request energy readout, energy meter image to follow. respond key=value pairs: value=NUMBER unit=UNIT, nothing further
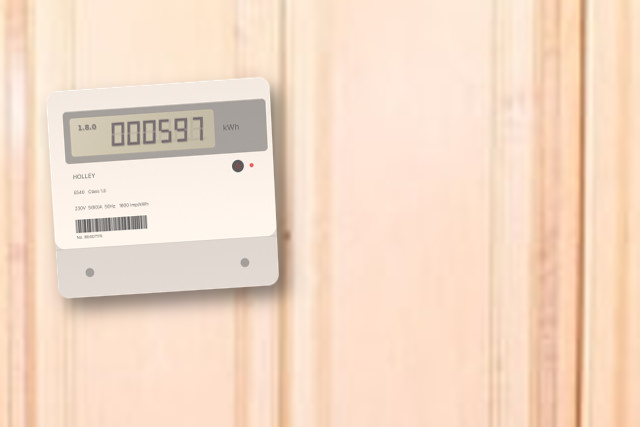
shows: value=597 unit=kWh
